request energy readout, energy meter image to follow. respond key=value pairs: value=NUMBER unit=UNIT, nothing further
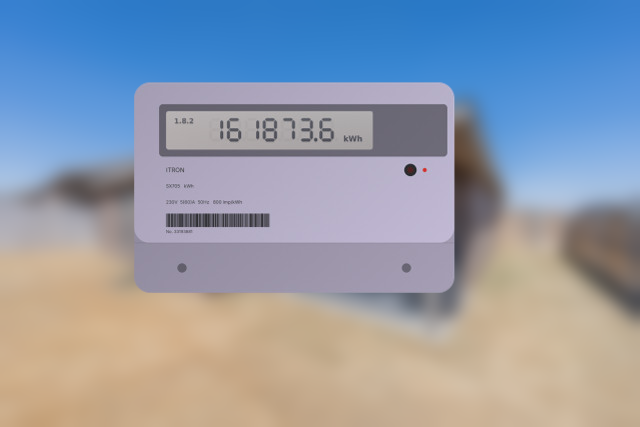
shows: value=161873.6 unit=kWh
